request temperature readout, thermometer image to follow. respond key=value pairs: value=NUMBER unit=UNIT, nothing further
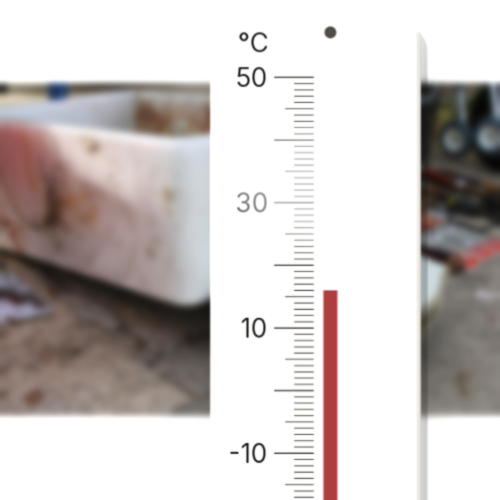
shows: value=16 unit=°C
